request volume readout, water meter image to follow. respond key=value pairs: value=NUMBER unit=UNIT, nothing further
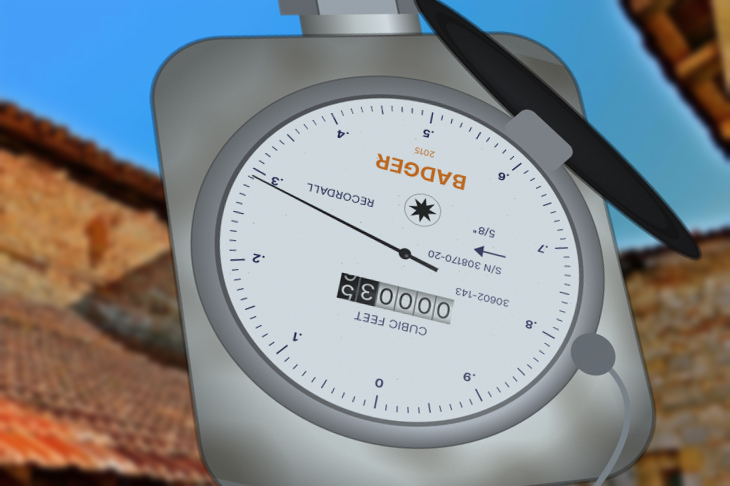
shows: value=35.29 unit=ft³
